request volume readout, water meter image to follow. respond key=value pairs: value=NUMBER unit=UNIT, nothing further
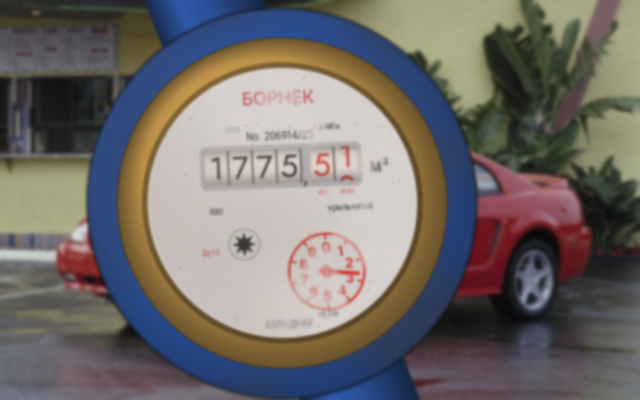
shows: value=1775.512 unit=m³
